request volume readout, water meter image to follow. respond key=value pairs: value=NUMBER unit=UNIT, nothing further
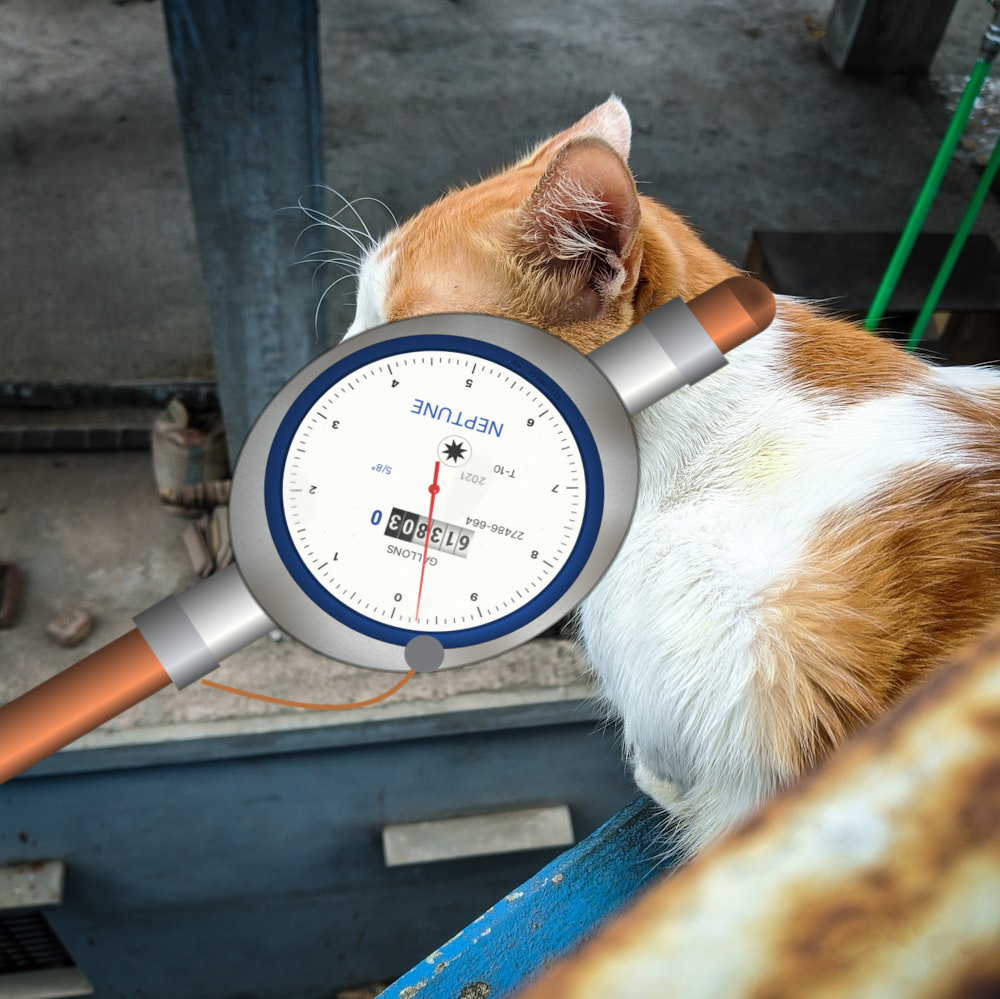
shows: value=6138029.7 unit=gal
